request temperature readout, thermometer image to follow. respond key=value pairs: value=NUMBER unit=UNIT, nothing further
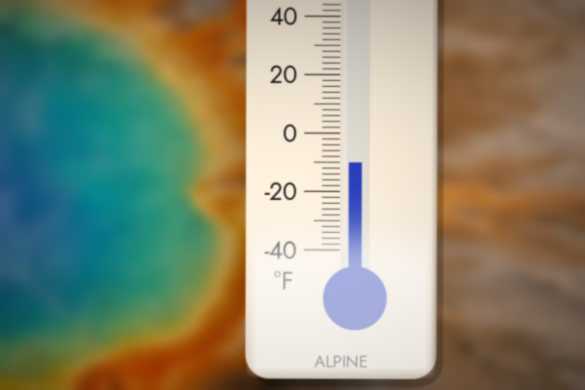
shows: value=-10 unit=°F
